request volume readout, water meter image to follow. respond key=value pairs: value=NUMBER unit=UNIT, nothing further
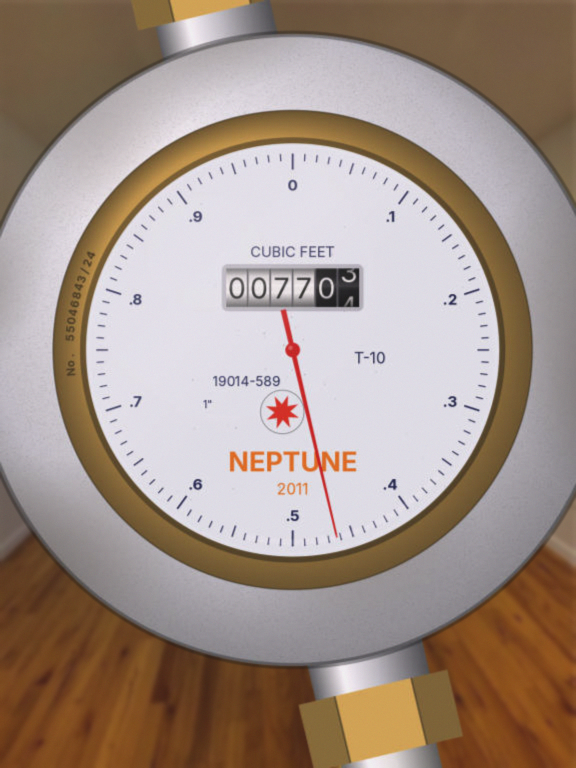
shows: value=7703.46 unit=ft³
